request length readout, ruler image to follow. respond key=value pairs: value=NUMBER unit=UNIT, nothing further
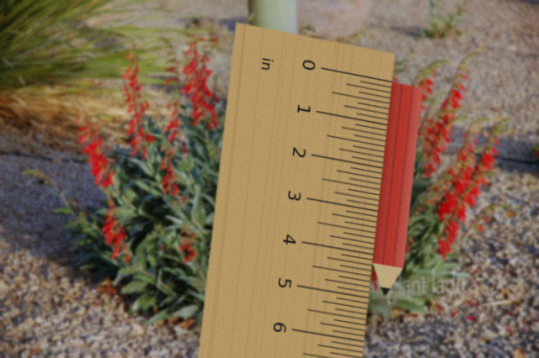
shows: value=4.875 unit=in
